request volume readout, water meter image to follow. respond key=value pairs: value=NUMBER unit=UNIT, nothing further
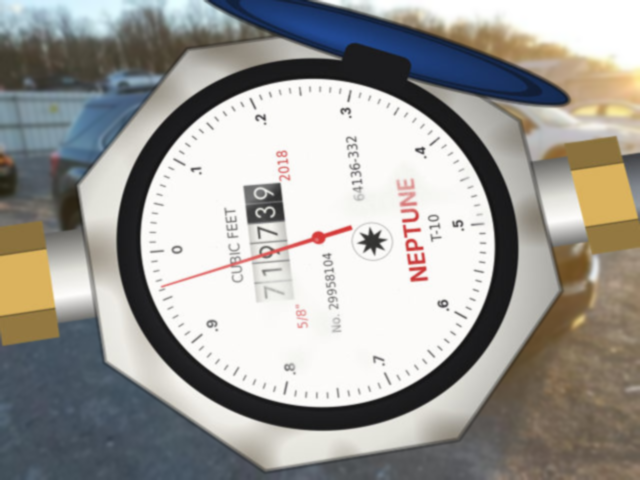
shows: value=719738.96 unit=ft³
